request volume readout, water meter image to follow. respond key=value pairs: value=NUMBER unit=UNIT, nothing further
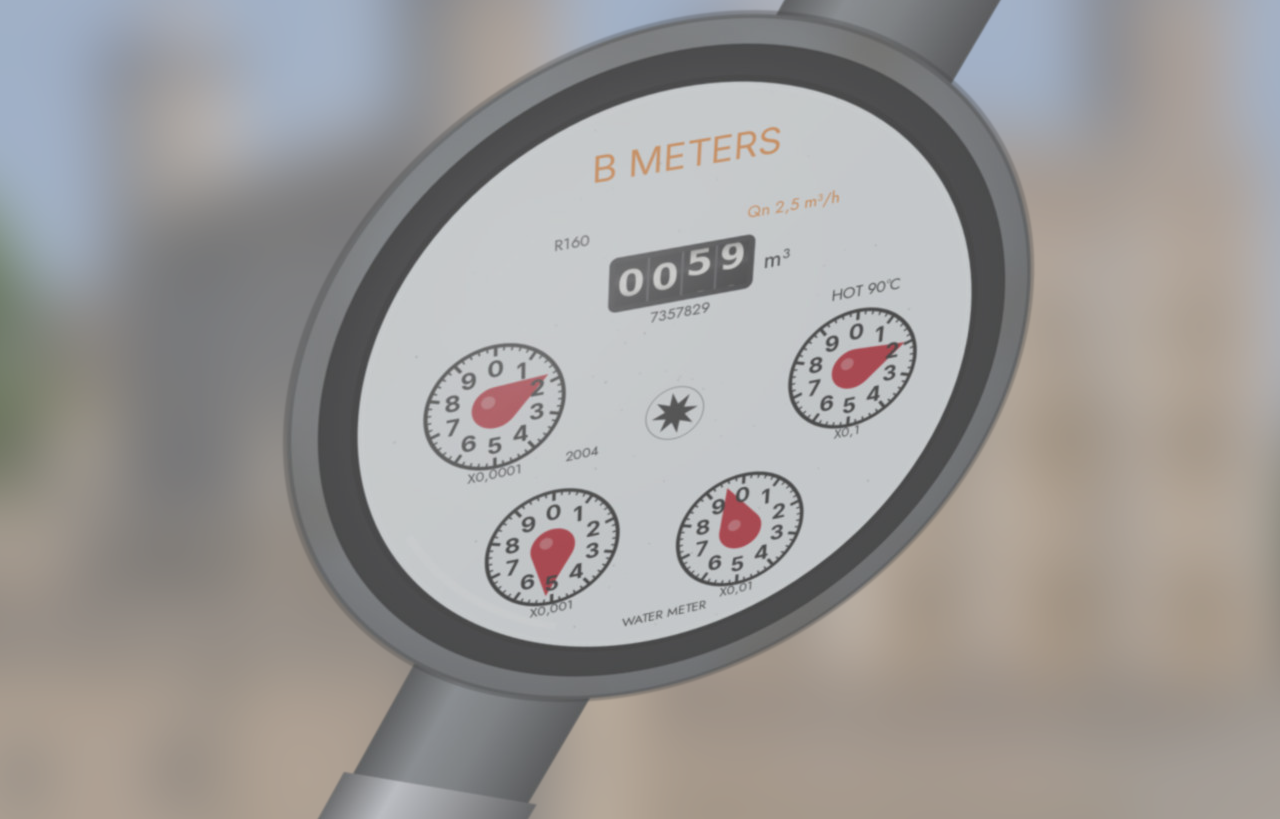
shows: value=59.1951 unit=m³
